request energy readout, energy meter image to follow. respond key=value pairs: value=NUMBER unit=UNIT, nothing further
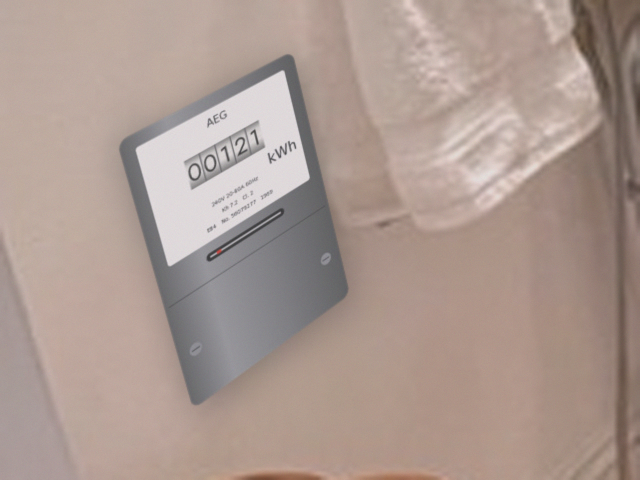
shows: value=121 unit=kWh
